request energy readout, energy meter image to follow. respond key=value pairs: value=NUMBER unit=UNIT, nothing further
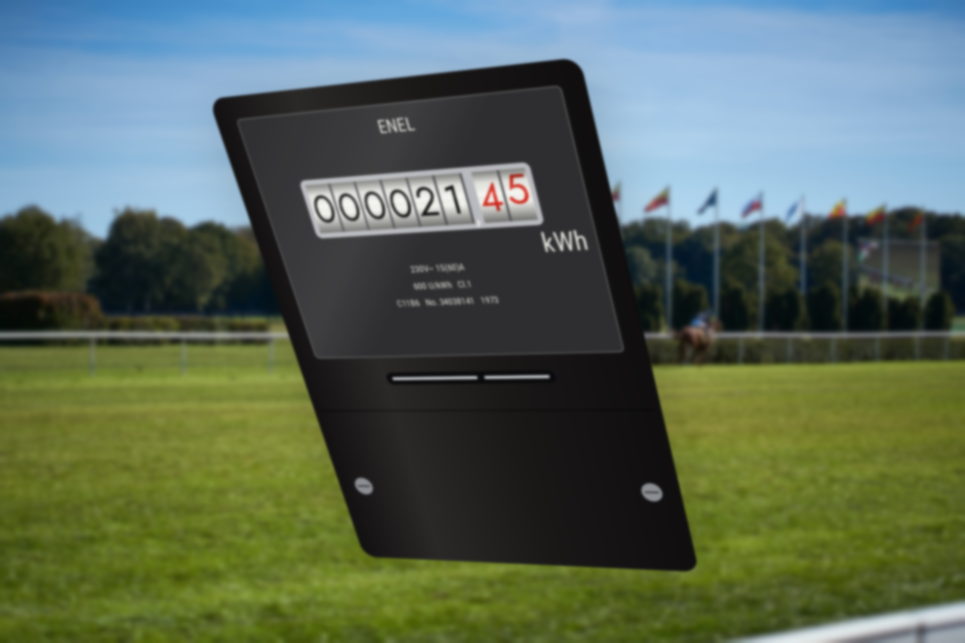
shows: value=21.45 unit=kWh
